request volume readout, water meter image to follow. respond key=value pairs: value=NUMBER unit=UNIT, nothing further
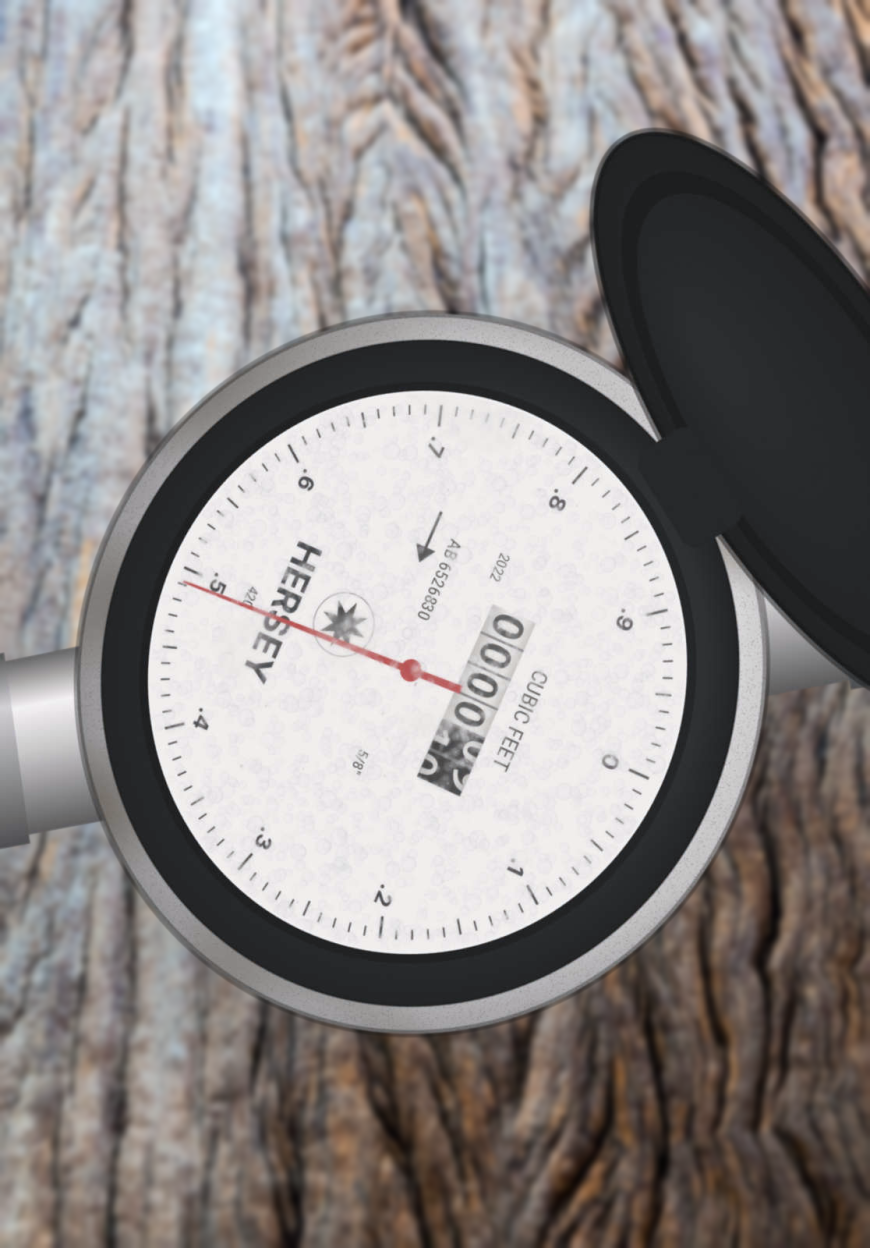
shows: value=9.49 unit=ft³
